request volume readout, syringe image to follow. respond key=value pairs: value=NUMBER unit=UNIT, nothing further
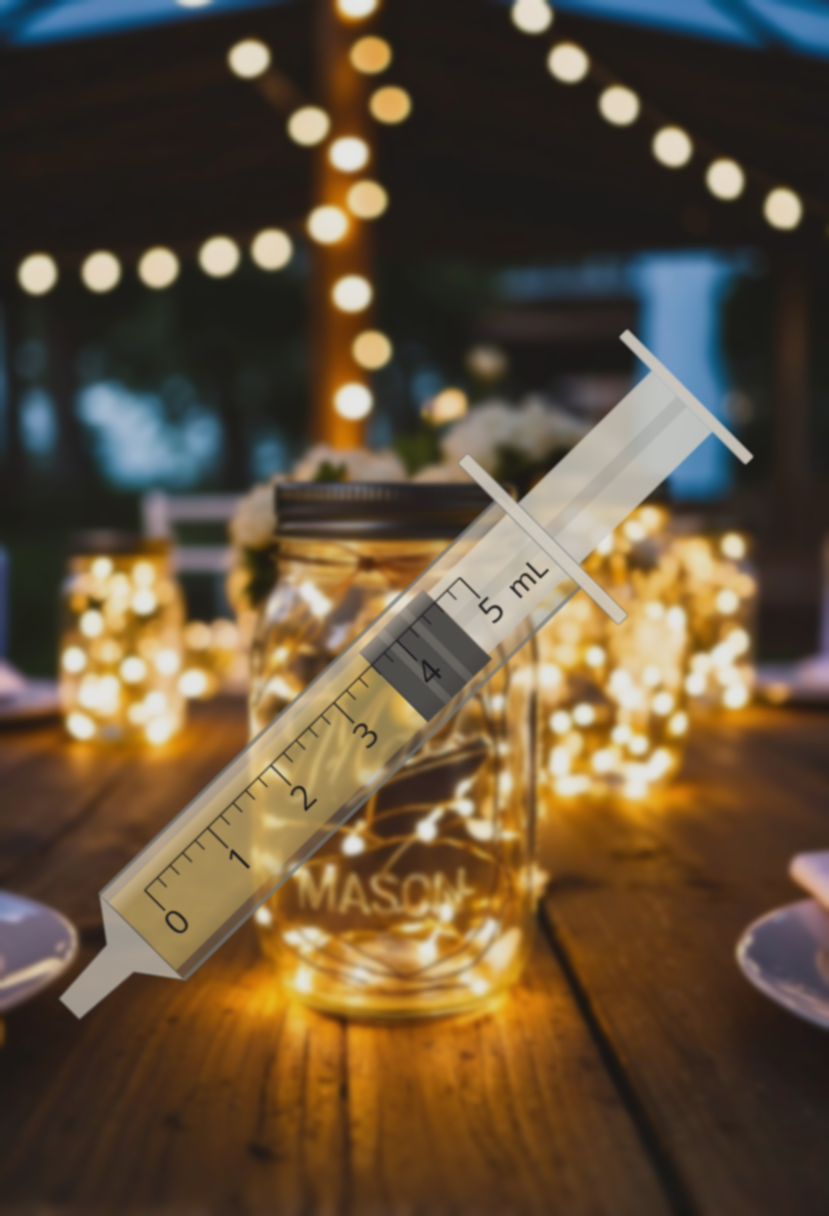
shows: value=3.6 unit=mL
